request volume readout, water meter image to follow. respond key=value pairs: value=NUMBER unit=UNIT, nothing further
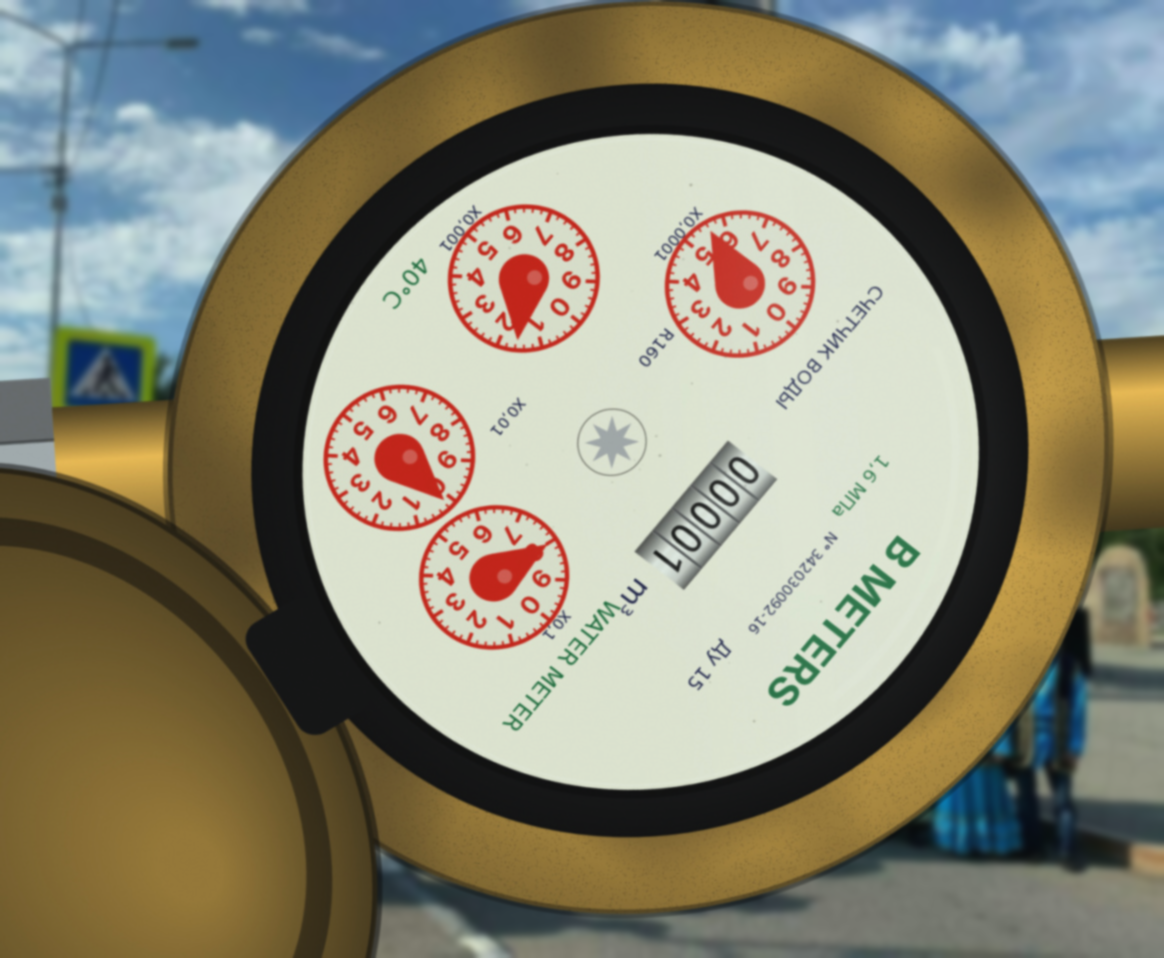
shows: value=1.8015 unit=m³
